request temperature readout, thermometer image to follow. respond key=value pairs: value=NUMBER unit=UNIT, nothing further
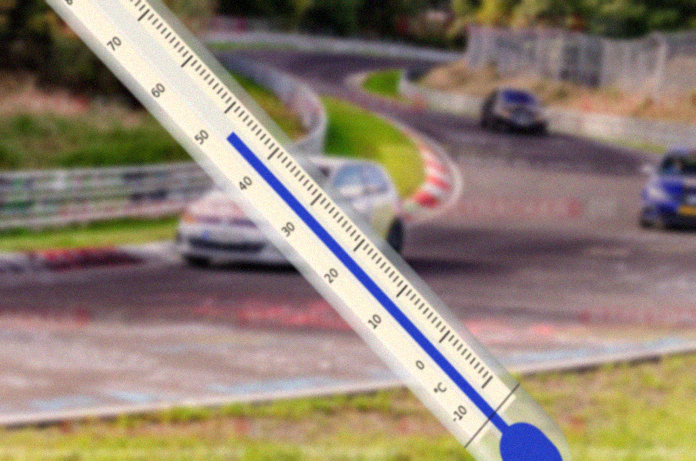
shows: value=47 unit=°C
